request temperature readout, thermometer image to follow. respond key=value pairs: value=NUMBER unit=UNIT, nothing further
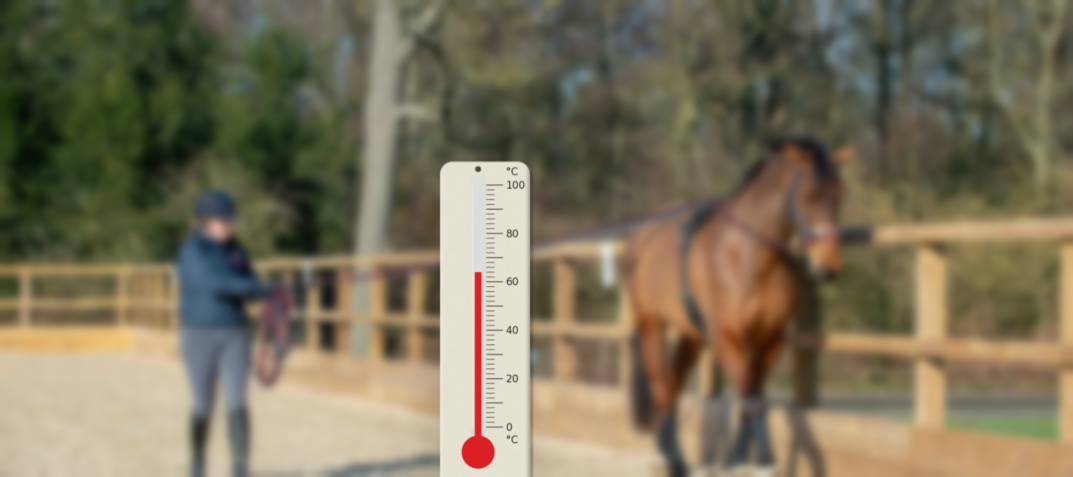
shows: value=64 unit=°C
